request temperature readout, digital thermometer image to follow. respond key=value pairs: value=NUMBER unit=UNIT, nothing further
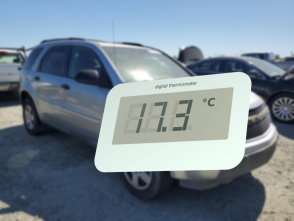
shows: value=17.3 unit=°C
